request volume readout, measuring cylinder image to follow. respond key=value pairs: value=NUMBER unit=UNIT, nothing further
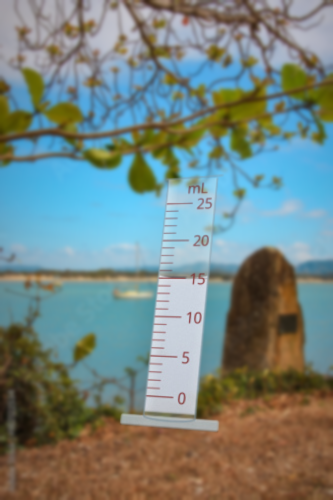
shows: value=15 unit=mL
